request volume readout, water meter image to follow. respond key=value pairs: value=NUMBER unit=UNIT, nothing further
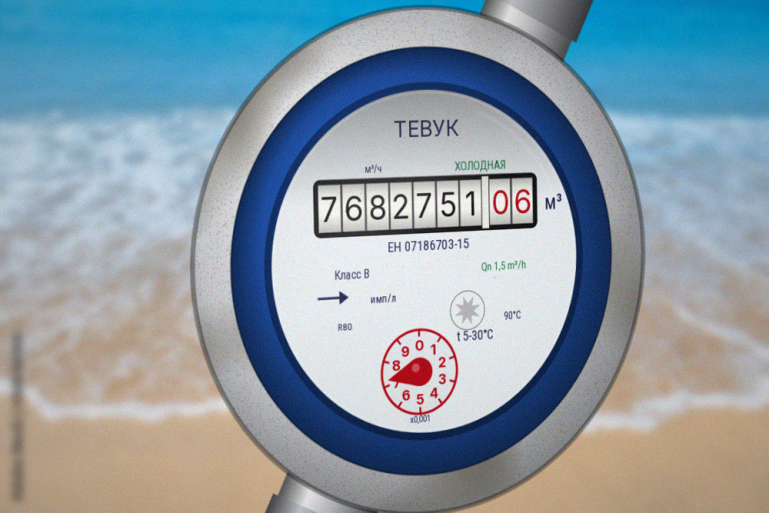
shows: value=7682751.067 unit=m³
